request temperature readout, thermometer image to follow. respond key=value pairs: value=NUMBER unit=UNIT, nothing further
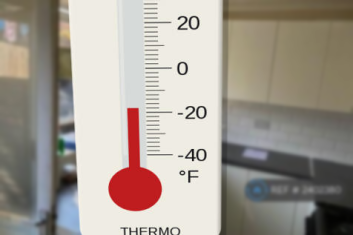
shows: value=-18 unit=°F
